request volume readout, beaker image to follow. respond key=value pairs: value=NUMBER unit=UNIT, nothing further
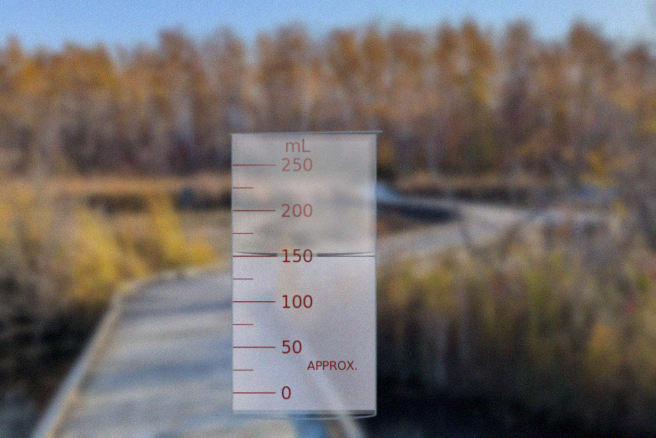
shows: value=150 unit=mL
